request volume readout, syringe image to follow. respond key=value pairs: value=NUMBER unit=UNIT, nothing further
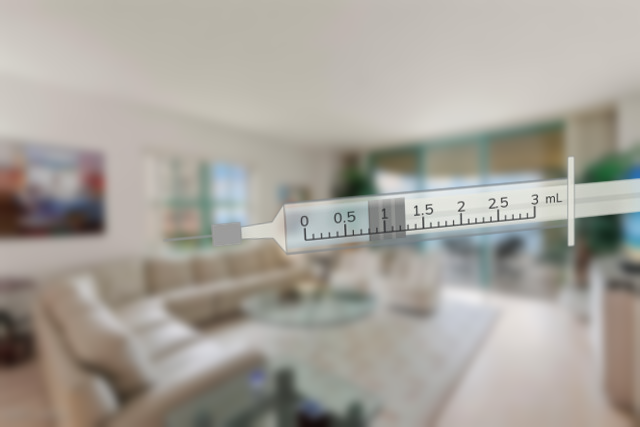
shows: value=0.8 unit=mL
